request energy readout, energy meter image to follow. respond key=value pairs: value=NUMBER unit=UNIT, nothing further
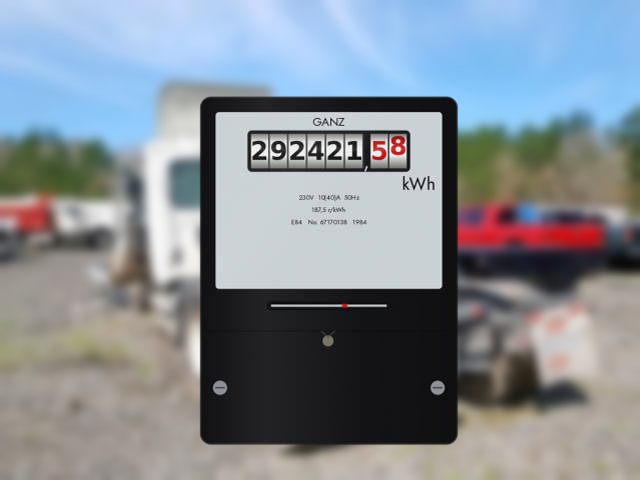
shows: value=292421.58 unit=kWh
